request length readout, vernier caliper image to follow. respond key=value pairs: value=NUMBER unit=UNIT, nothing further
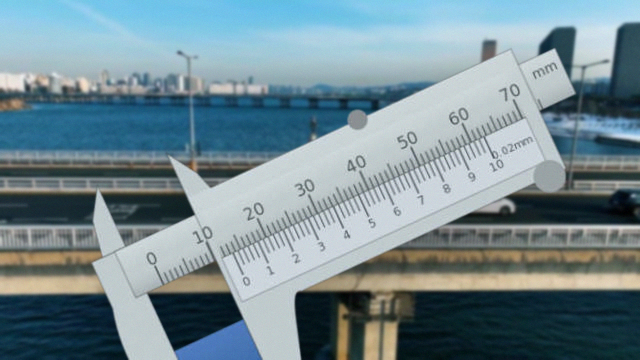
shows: value=13.5 unit=mm
